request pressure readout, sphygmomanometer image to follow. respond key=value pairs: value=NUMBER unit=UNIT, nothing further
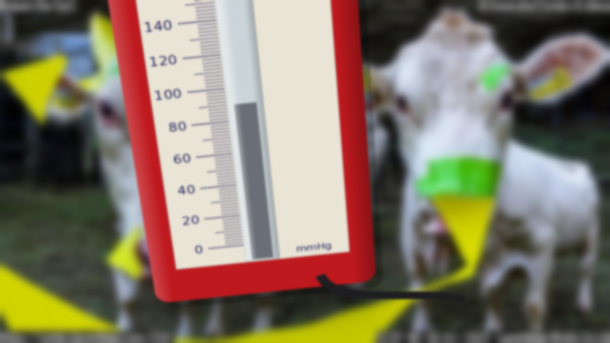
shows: value=90 unit=mmHg
